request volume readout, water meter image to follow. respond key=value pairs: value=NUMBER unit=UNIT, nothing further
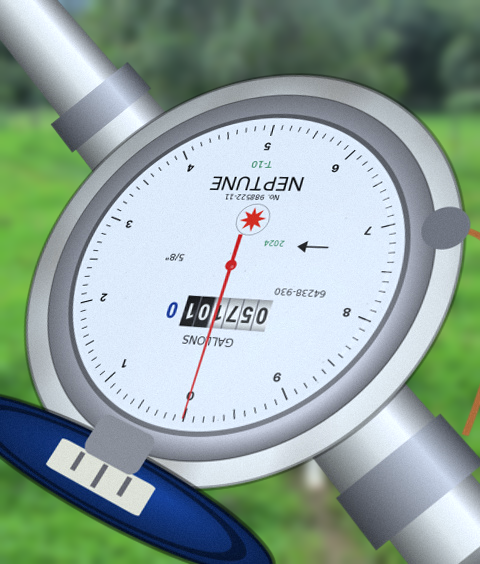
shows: value=571010.0 unit=gal
